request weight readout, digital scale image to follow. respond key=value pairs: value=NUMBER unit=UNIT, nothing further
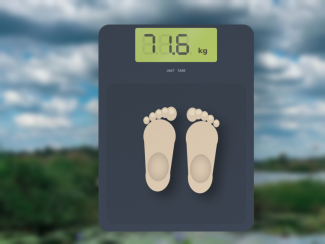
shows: value=71.6 unit=kg
